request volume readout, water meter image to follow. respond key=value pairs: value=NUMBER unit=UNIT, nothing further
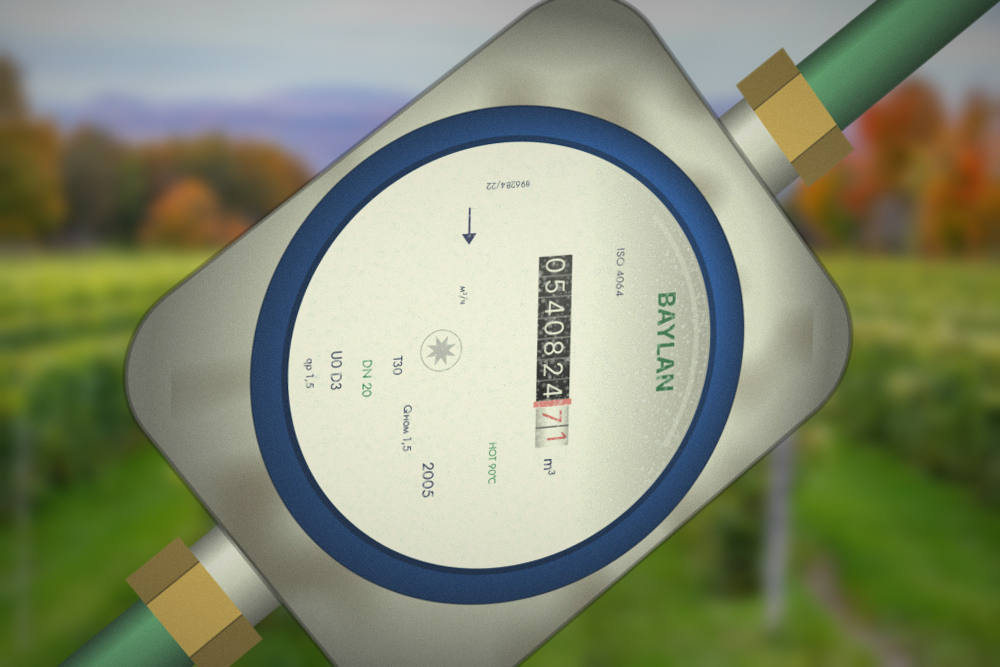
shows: value=540824.71 unit=m³
